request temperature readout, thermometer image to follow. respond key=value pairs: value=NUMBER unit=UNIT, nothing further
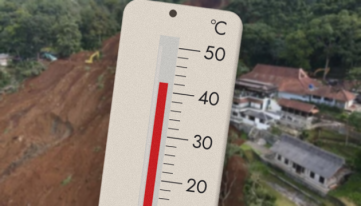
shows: value=42 unit=°C
